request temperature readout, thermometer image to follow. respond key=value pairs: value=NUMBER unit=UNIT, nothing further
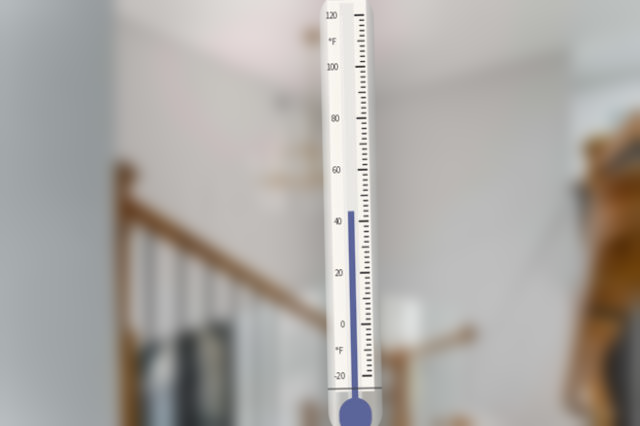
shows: value=44 unit=°F
